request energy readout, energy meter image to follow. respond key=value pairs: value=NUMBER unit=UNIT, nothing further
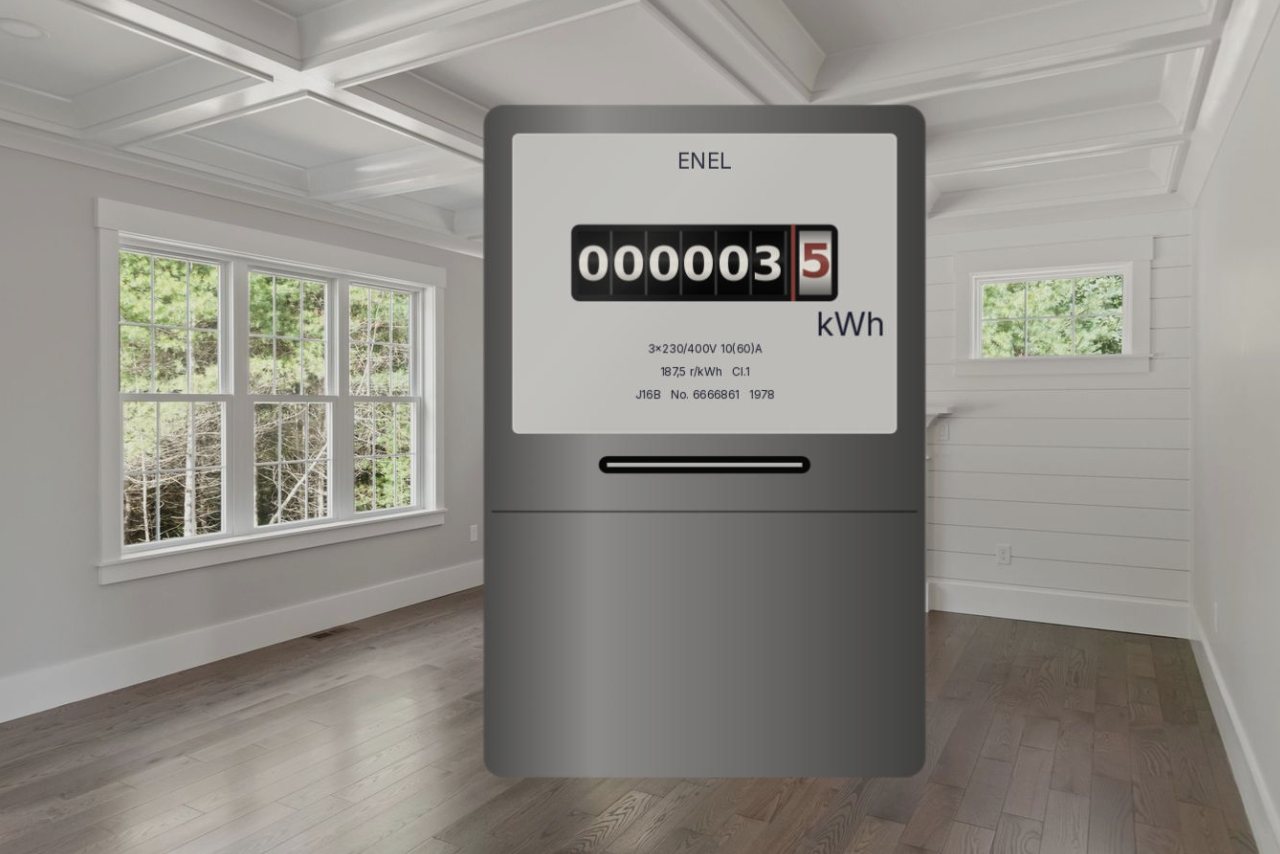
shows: value=3.5 unit=kWh
